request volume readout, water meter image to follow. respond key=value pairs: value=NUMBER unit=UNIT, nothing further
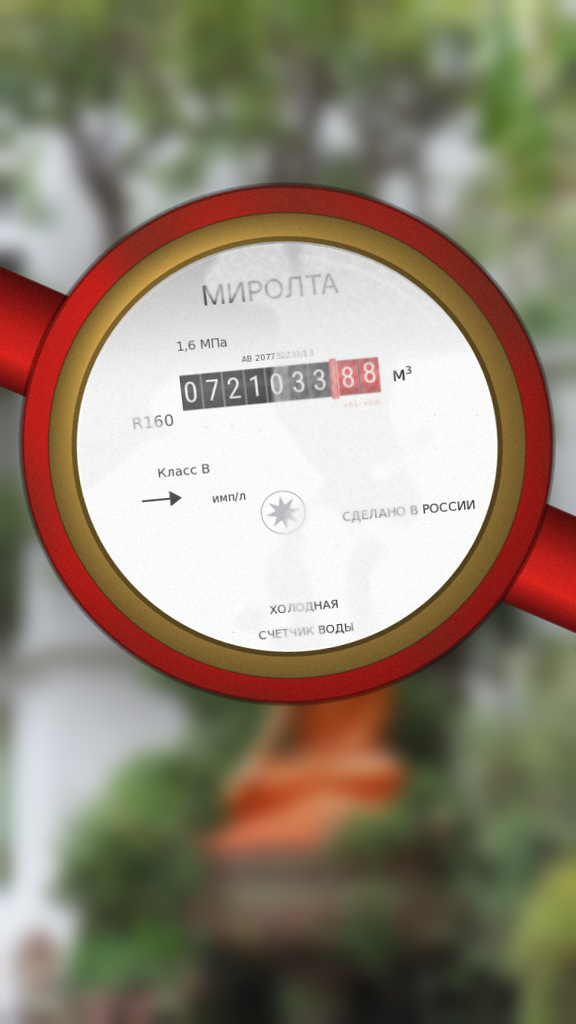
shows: value=721033.88 unit=m³
